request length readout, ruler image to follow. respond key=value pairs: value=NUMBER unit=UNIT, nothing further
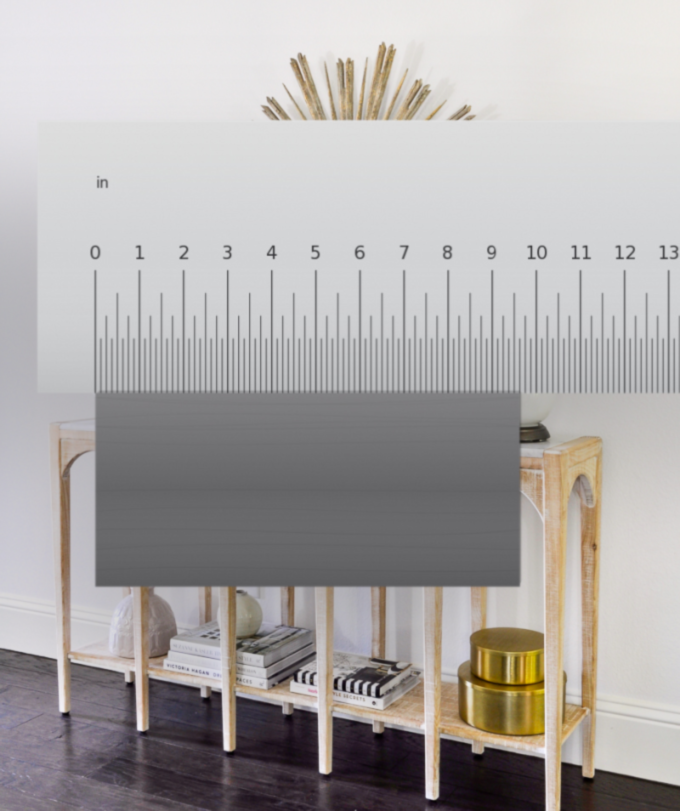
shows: value=9.625 unit=in
